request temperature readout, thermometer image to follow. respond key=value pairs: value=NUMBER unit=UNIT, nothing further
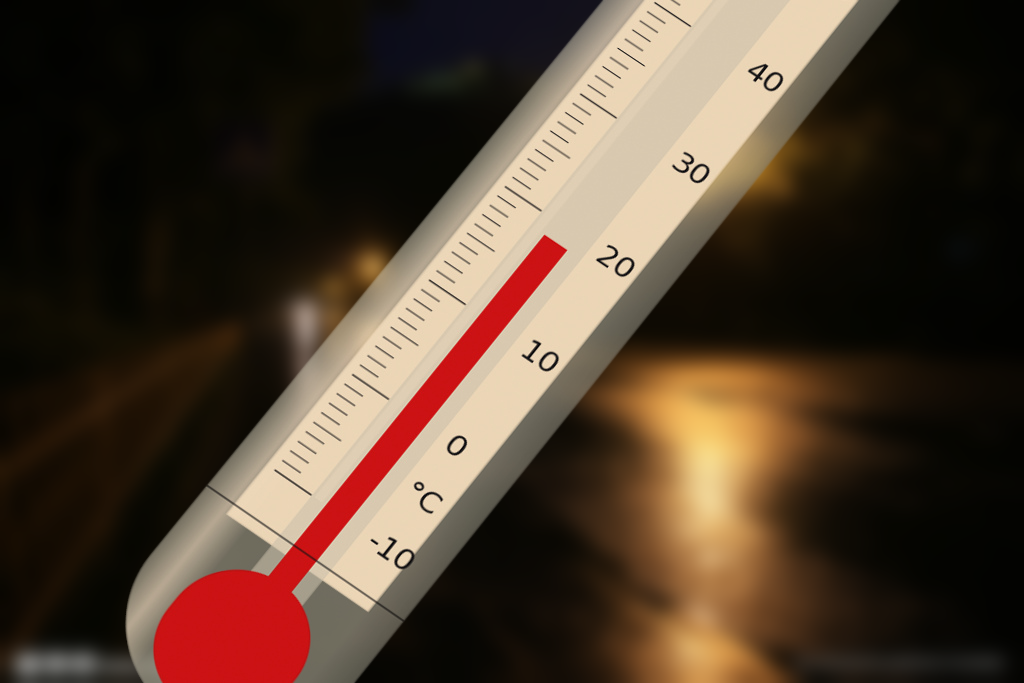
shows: value=18.5 unit=°C
